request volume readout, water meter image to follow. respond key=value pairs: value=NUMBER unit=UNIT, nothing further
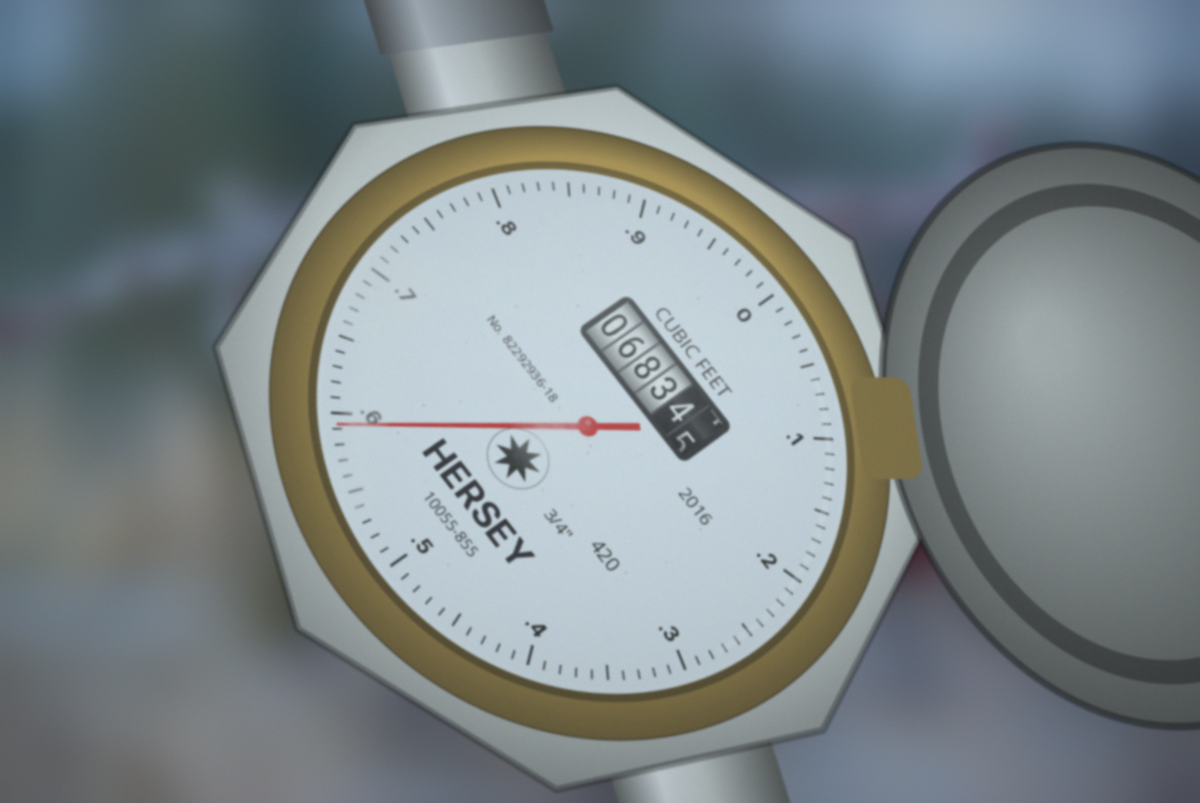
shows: value=68344.59 unit=ft³
